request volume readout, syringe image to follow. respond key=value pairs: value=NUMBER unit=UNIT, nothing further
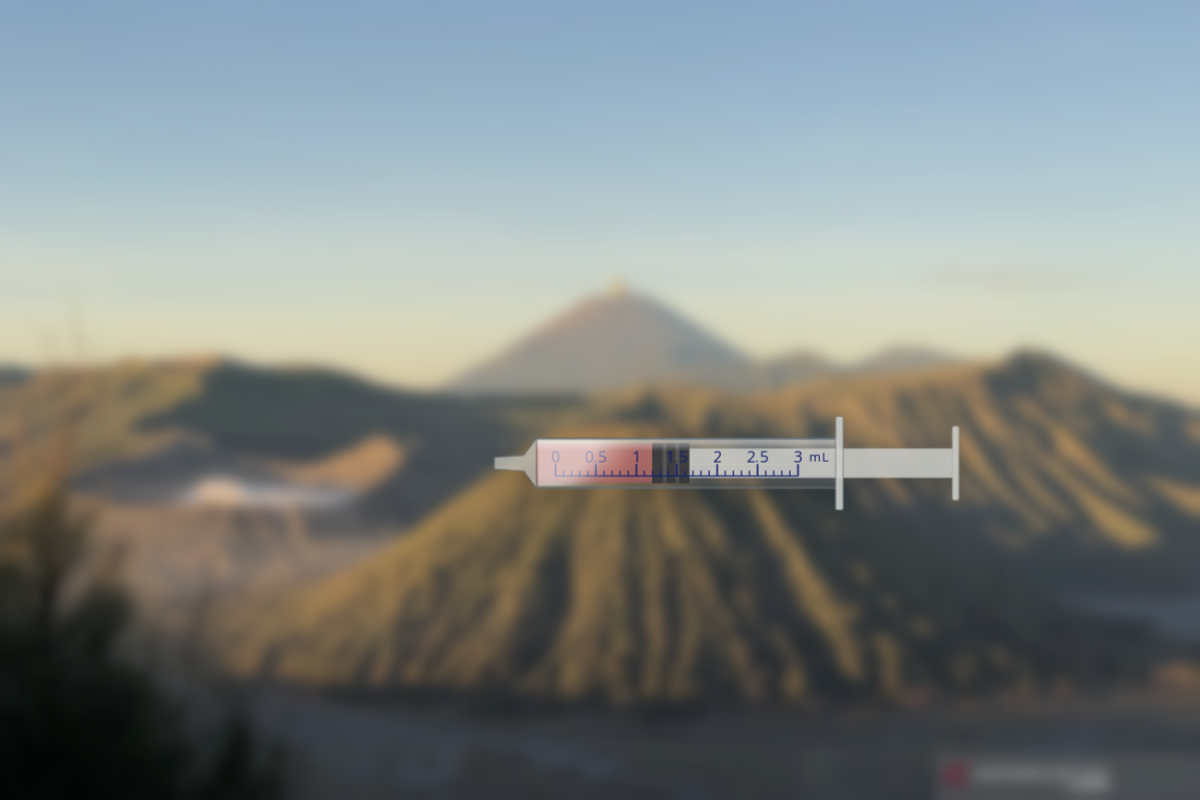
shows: value=1.2 unit=mL
